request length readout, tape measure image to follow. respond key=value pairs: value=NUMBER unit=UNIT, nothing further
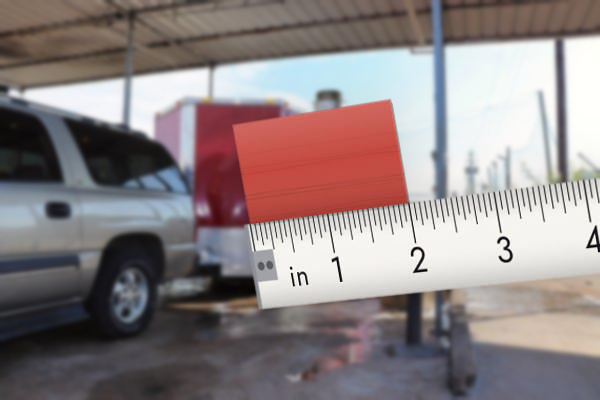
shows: value=2 unit=in
